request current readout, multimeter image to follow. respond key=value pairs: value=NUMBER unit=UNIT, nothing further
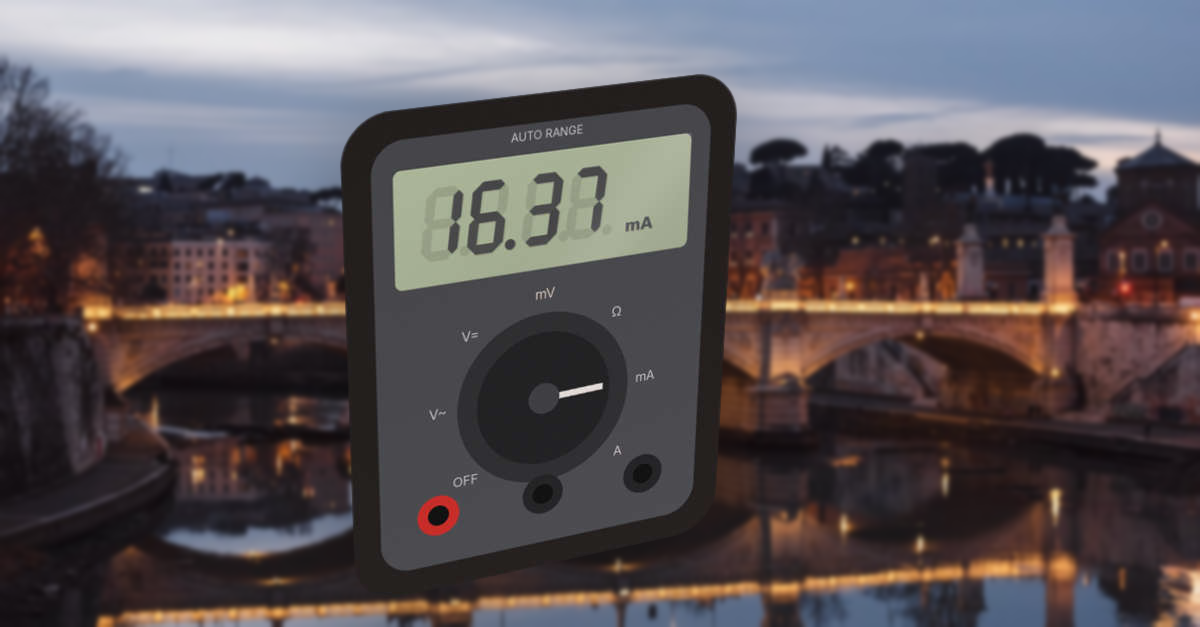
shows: value=16.37 unit=mA
